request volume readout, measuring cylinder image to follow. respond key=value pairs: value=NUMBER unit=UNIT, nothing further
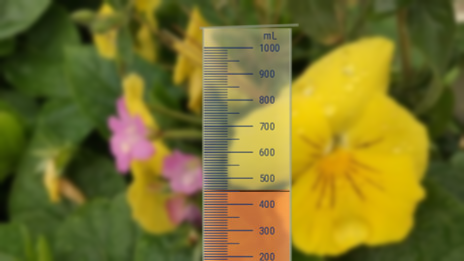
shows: value=450 unit=mL
